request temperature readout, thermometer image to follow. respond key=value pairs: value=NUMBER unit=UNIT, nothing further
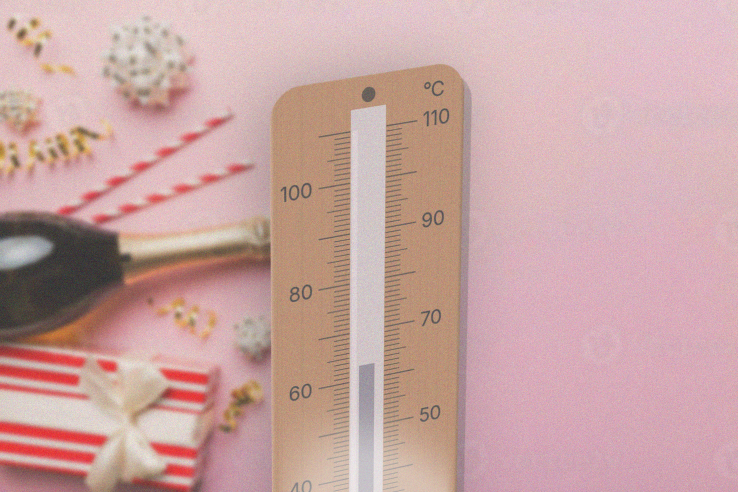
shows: value=63 unit=°C
